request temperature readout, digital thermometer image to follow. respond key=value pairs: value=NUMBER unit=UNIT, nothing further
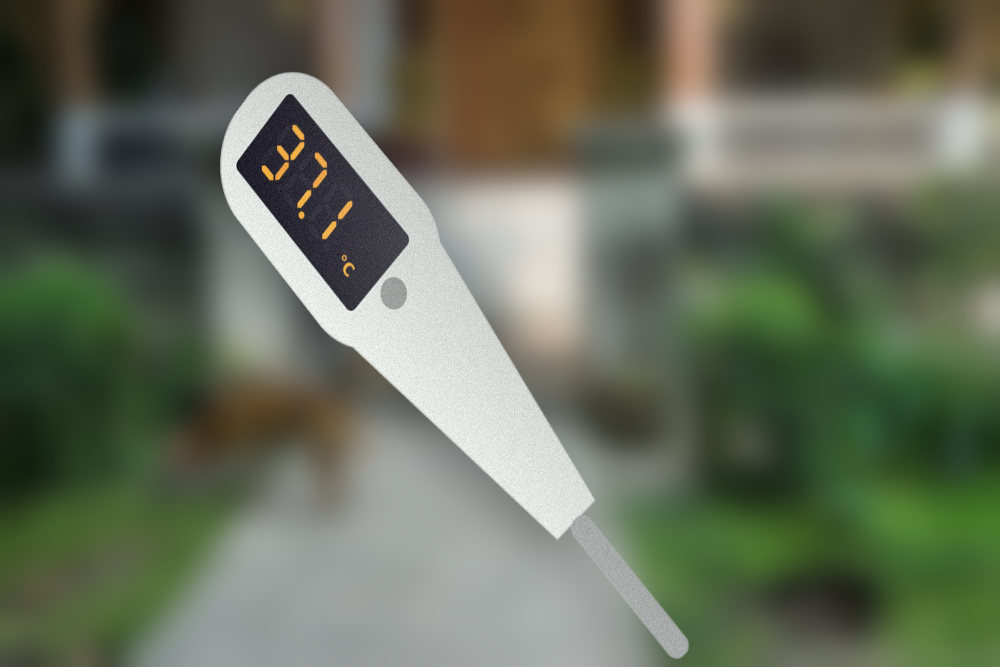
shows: value=37.1 unit=°C
